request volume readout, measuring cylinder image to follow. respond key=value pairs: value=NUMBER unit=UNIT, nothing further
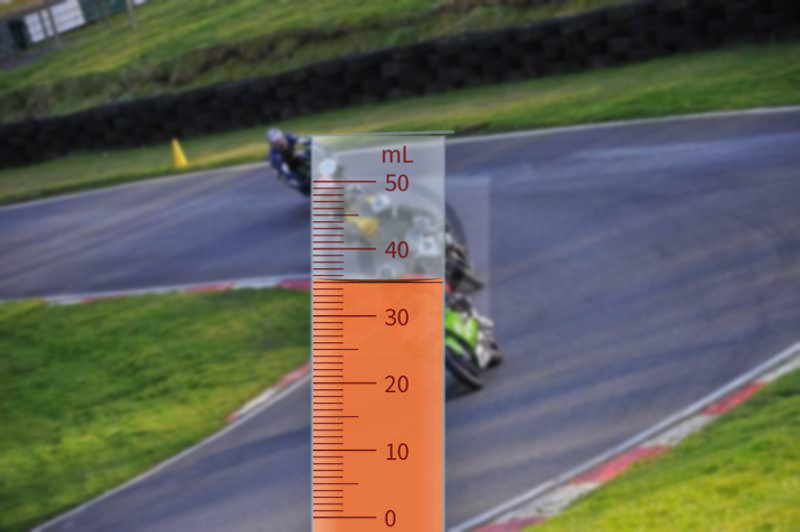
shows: value=35 unit=mL
